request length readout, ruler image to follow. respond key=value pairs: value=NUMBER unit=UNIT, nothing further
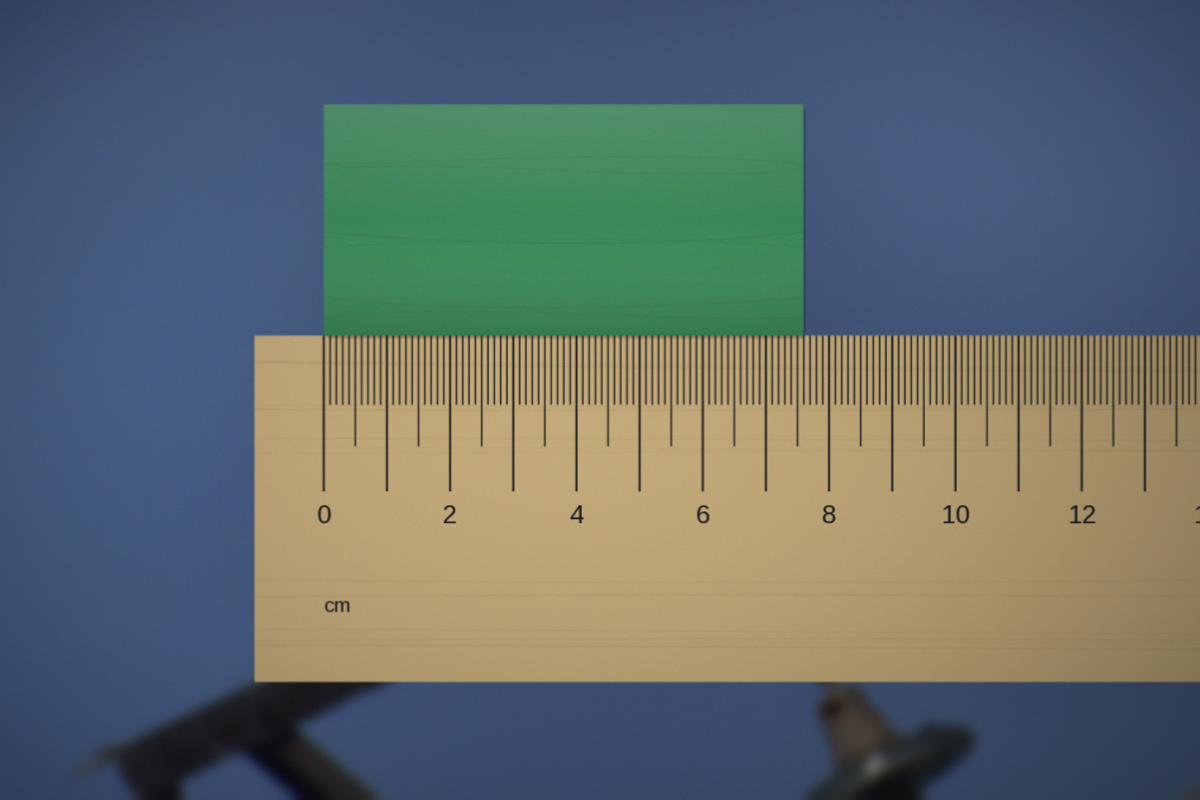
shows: value=7.6 unit=cm
